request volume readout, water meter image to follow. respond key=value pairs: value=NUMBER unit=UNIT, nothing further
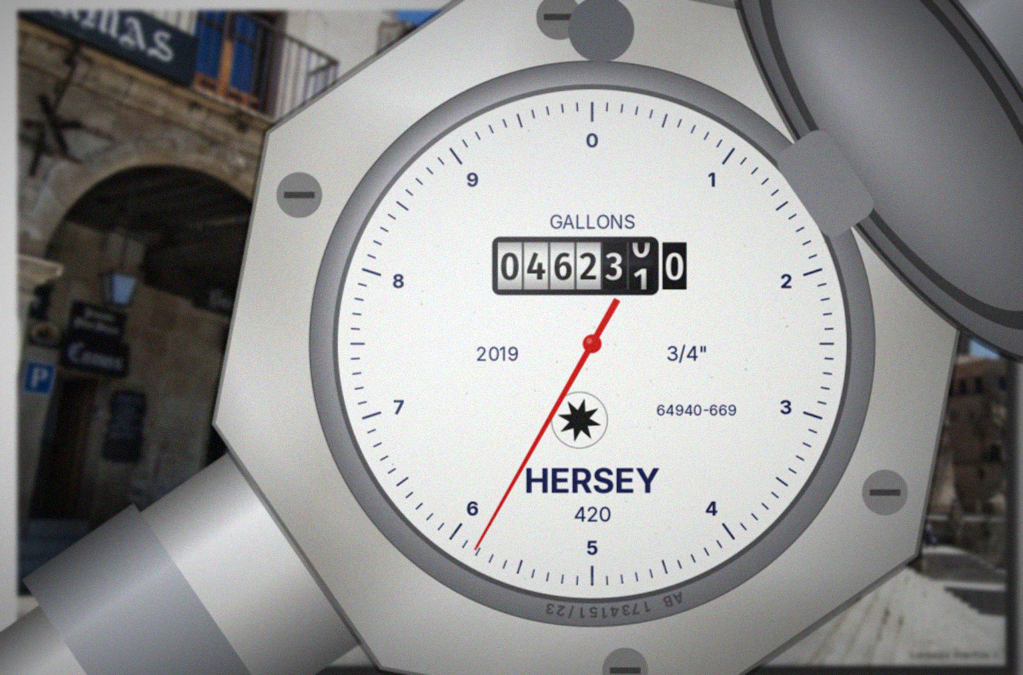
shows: value=462305.8 unit=gal
